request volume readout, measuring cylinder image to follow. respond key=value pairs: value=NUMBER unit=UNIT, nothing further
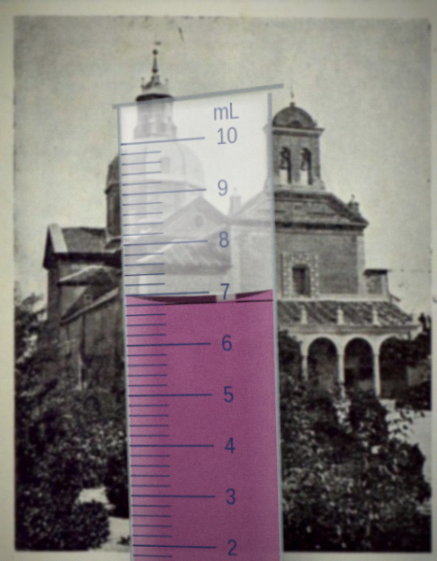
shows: value=6.8 unit=mL
